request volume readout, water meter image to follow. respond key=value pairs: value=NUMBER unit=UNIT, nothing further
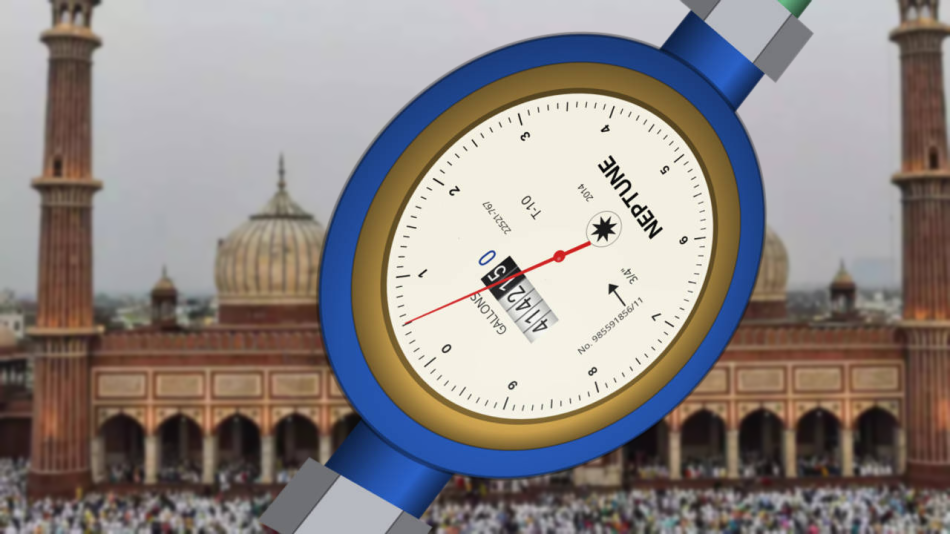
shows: value=4142150.5 unit=gal
